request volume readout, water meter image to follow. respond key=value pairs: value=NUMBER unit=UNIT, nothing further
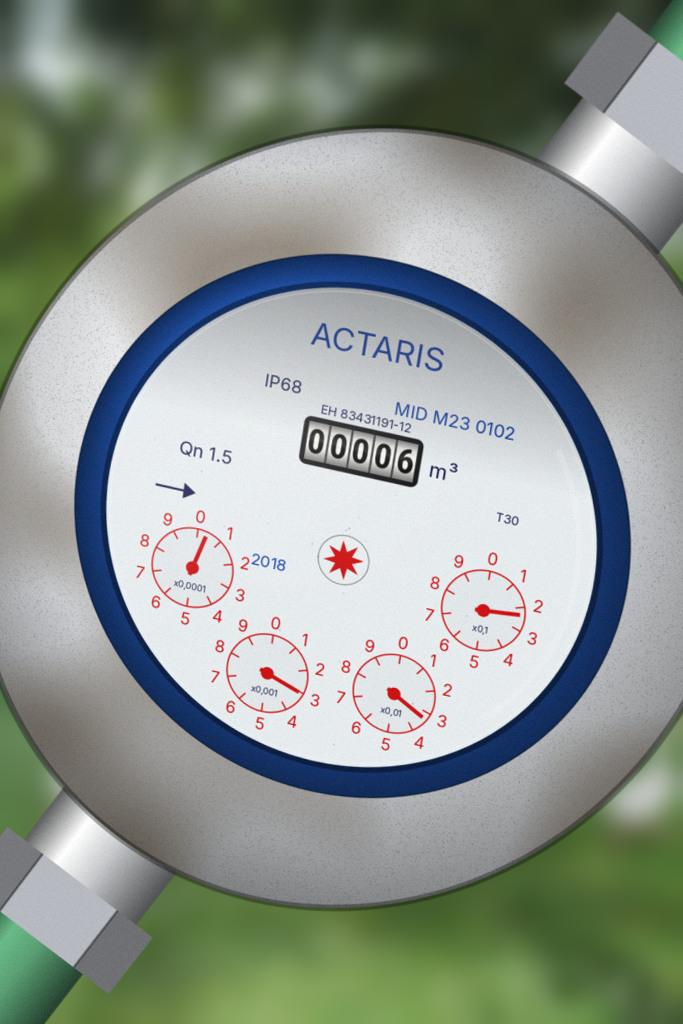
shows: value=6.2330 unit=m³
